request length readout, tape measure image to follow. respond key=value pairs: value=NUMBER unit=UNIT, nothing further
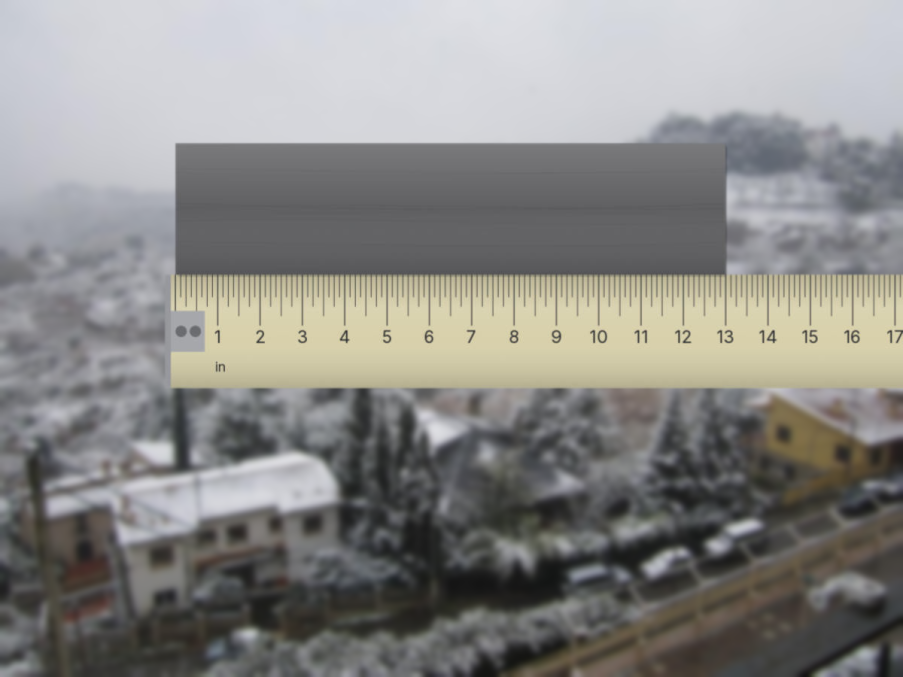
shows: value=13 unit=in
